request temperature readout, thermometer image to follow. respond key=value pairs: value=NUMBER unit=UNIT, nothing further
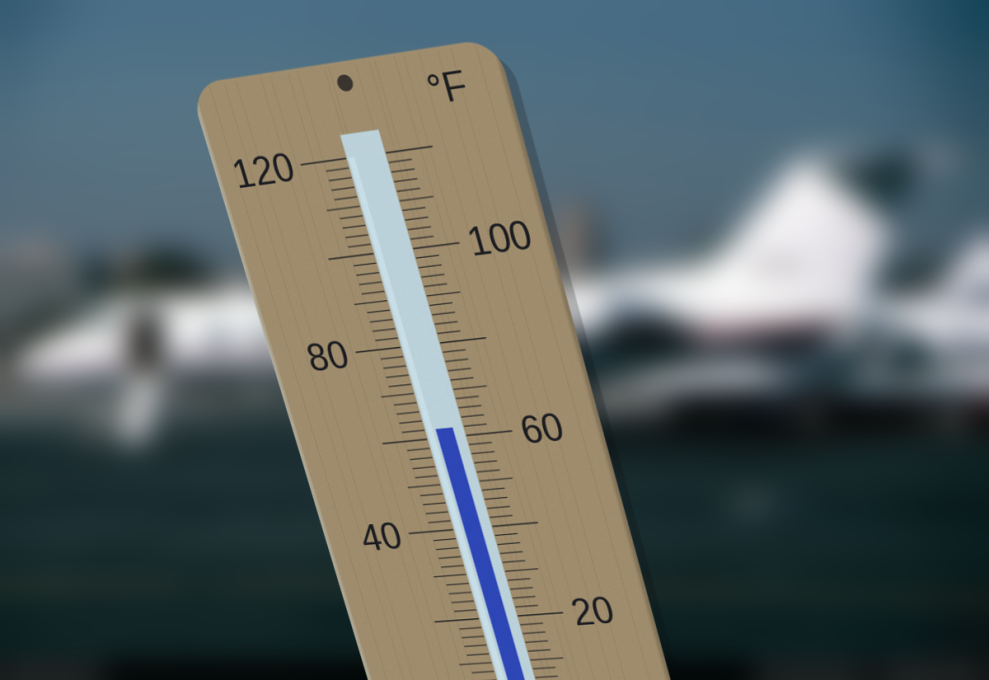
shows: value=62 unit=°F
